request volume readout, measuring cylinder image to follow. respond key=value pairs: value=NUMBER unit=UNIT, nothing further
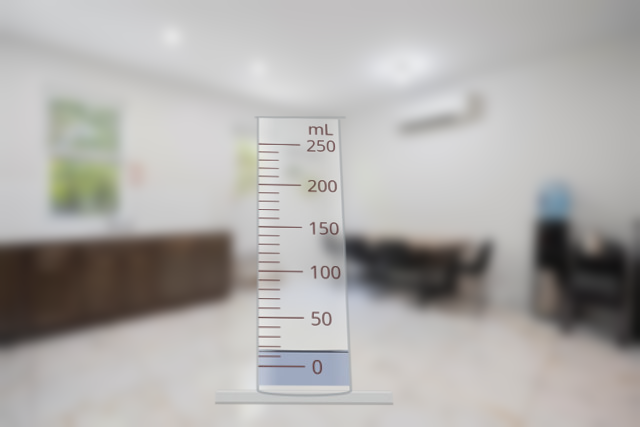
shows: value=15 unit=mL
